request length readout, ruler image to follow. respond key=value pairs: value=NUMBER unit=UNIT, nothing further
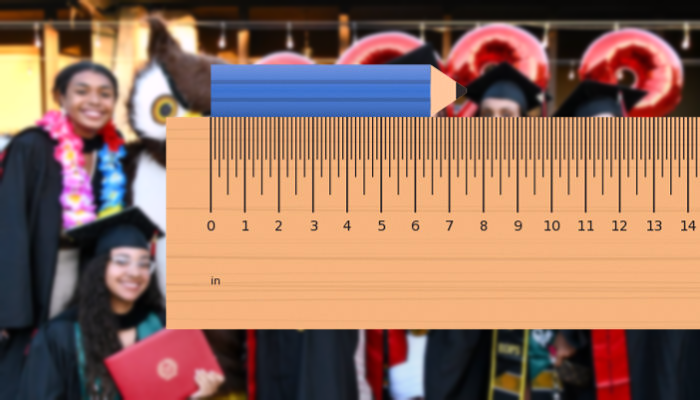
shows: value=7.5 unit=in
